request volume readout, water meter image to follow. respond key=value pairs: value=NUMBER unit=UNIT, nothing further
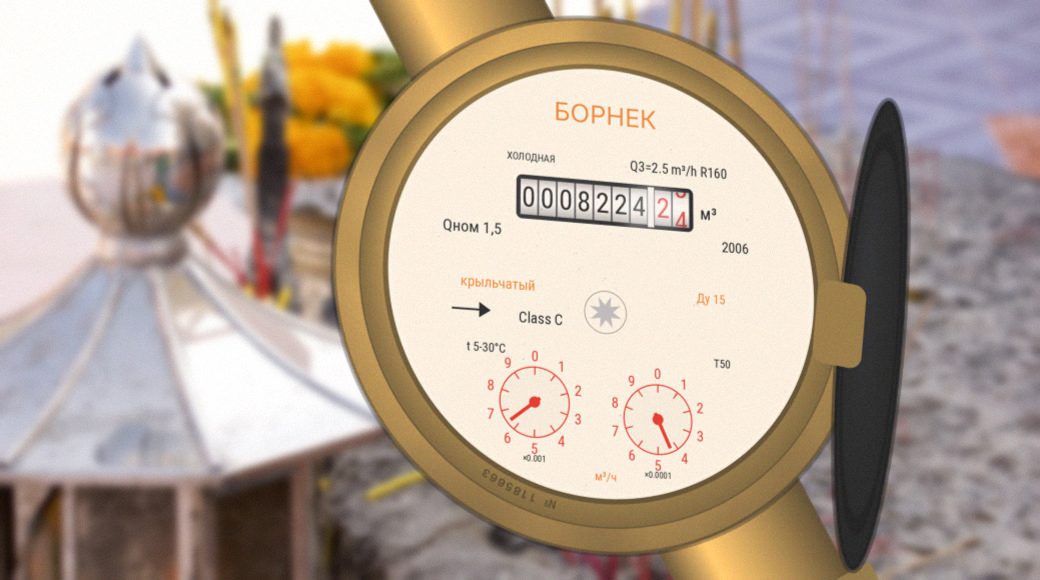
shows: value=8224.2364 unit=m³
